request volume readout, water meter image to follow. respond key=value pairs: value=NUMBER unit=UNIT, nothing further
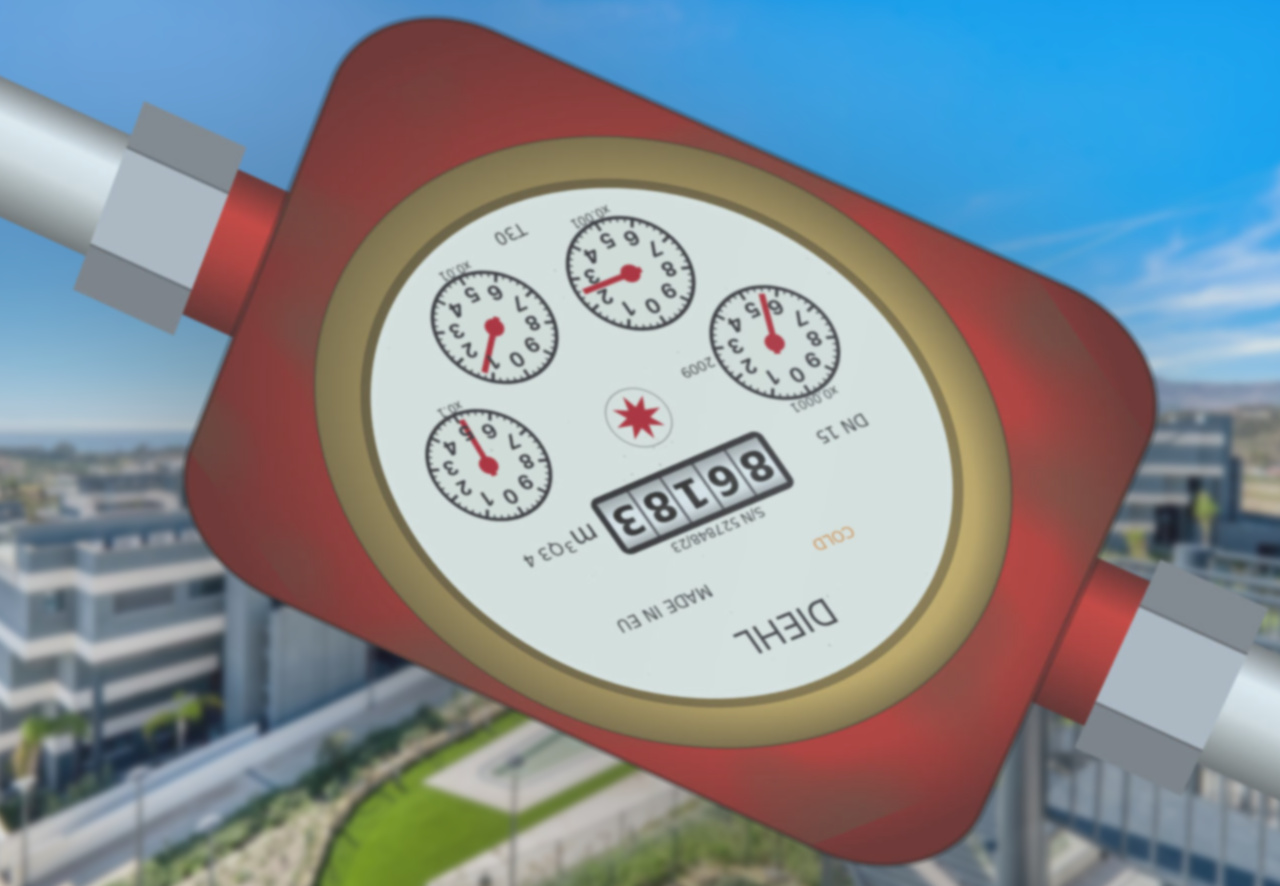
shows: value=86183.5125 unit=m³
